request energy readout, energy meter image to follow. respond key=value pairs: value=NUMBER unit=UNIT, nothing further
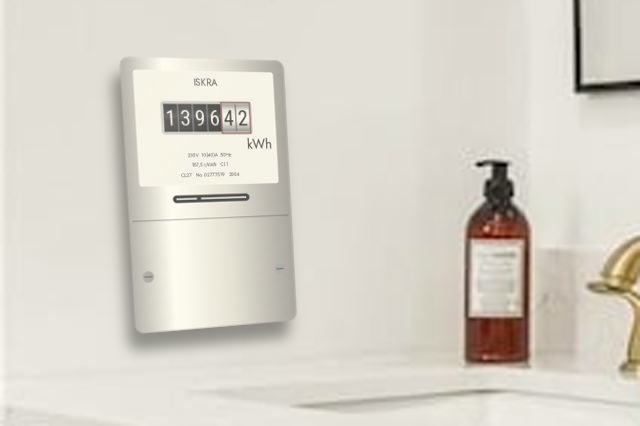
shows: value=1396.42 unit=kWh
